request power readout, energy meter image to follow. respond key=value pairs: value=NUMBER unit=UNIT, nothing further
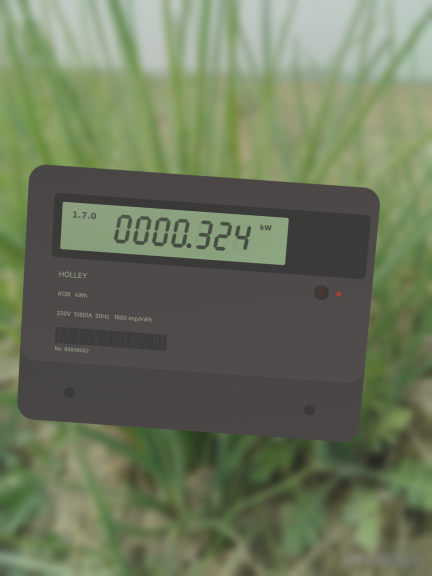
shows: value=0.324 unit=kW
